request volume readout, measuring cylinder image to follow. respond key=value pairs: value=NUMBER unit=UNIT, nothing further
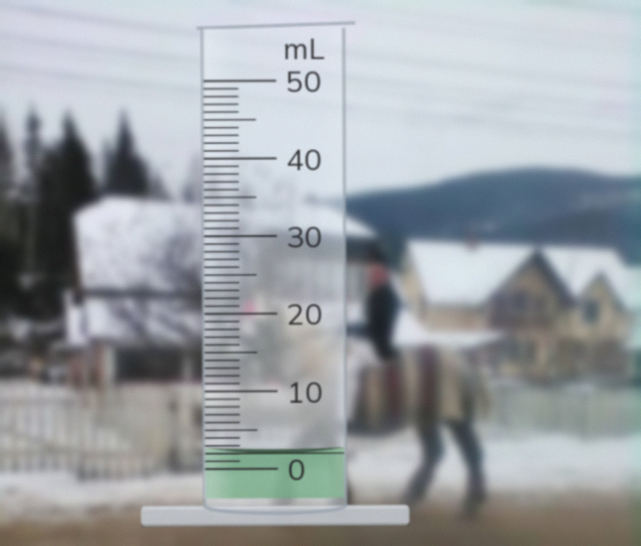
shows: value=2 unit=mL
